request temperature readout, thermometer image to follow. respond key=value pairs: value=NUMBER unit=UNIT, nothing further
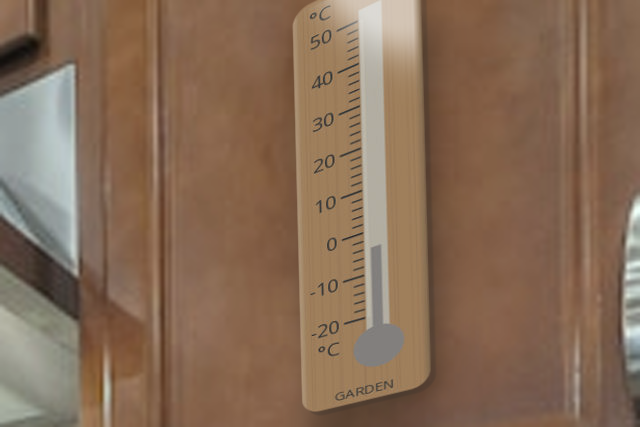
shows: value=-4 unit=°C
